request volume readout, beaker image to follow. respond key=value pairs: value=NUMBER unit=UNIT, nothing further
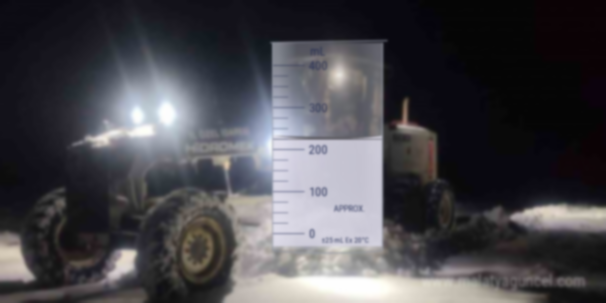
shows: value=225 unit=mL
